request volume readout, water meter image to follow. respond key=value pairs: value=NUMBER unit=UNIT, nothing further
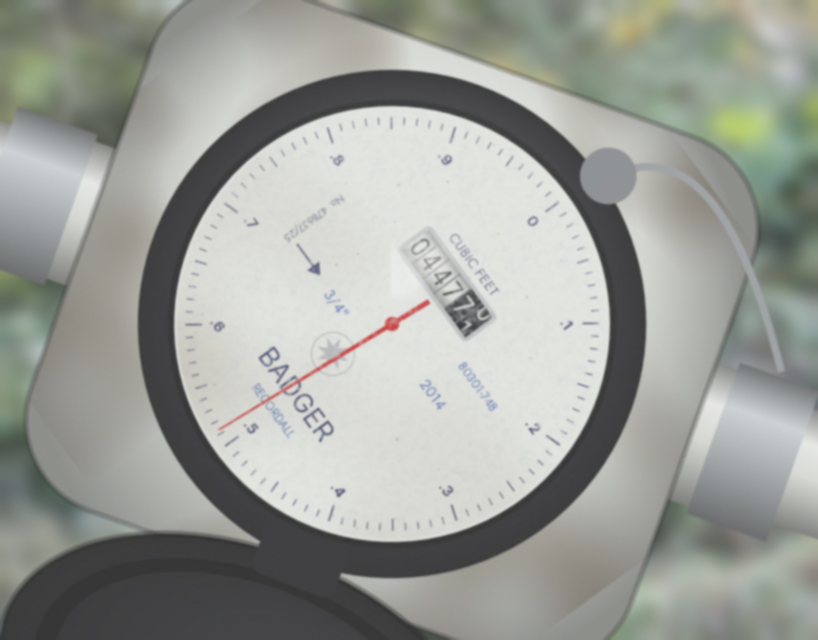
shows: value=44770.51 unit=ft³
